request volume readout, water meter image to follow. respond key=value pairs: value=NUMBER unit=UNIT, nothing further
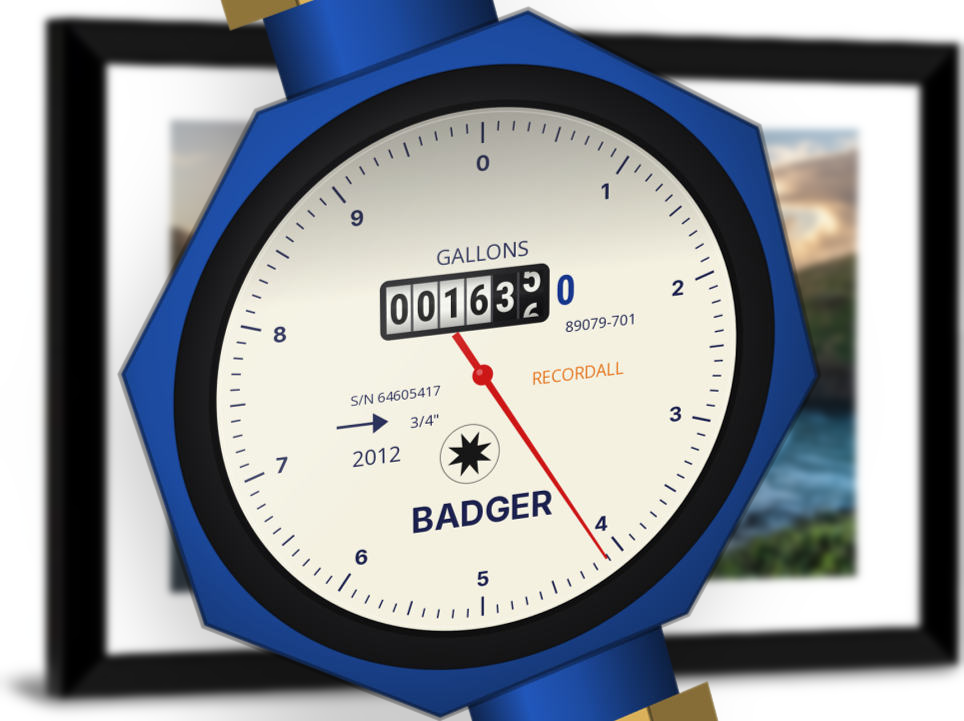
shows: value=16354.1 unit=gal
